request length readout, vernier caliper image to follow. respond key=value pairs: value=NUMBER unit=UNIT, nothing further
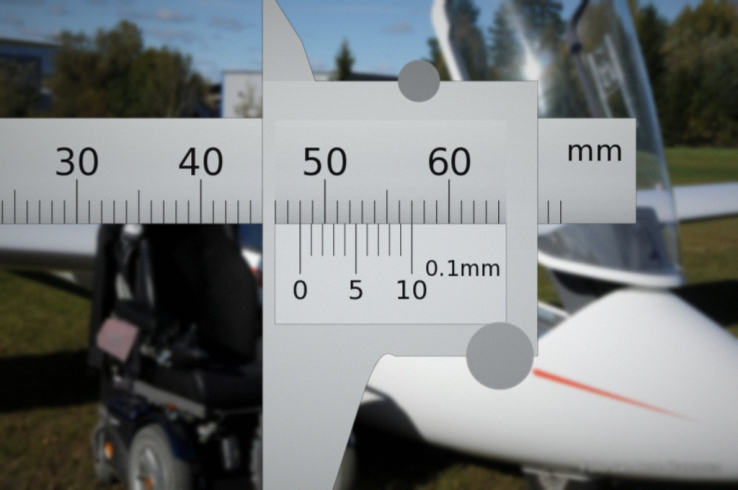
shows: value=48.0 unit=mm
